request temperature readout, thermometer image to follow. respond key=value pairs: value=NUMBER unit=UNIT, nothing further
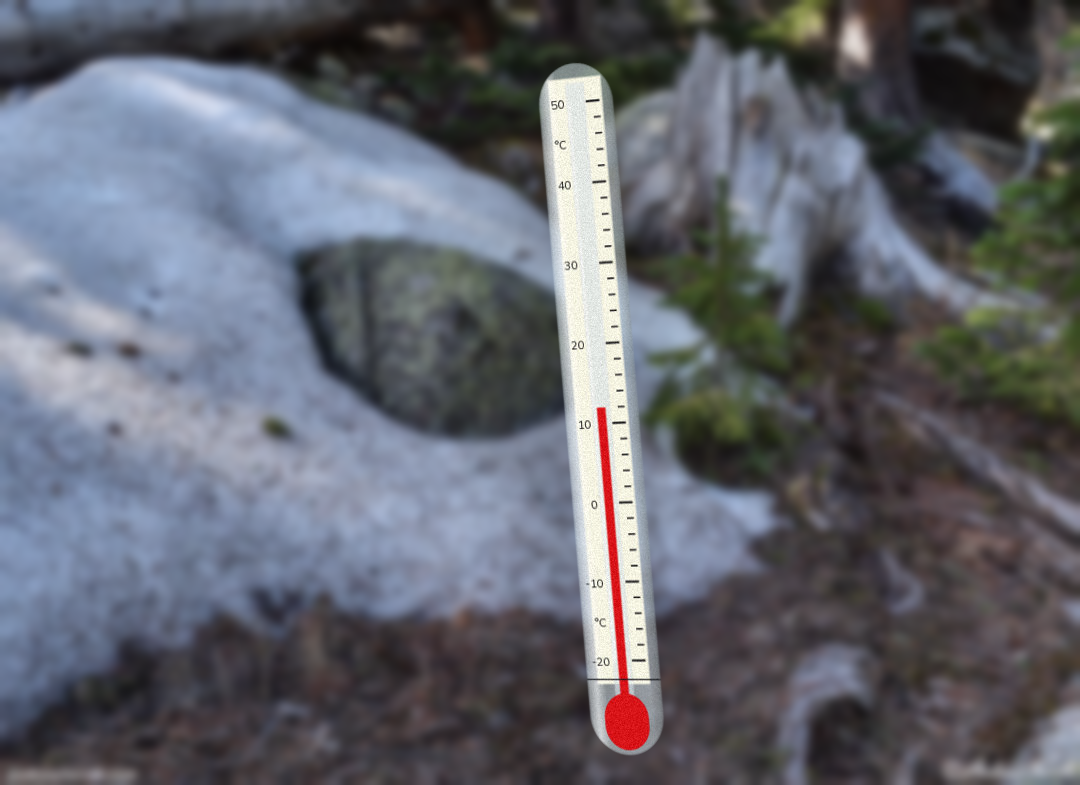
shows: value=12 unit=°C
